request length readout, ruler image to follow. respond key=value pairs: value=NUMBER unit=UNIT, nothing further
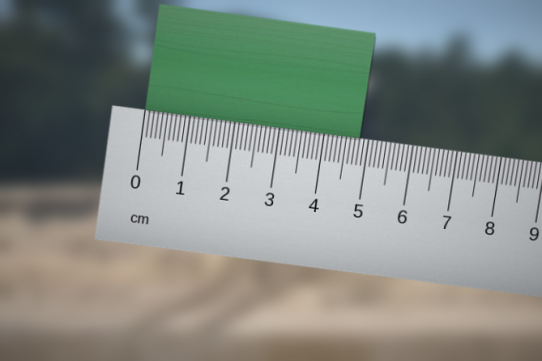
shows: value=4.8 unit=cm
